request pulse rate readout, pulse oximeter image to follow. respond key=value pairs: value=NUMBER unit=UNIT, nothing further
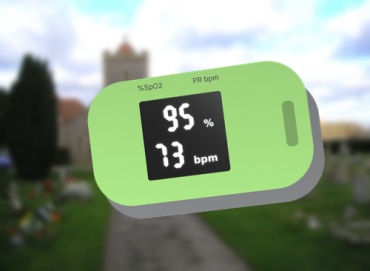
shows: value=73 unit=bpm
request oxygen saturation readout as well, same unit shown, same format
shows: value=95 unit=%
